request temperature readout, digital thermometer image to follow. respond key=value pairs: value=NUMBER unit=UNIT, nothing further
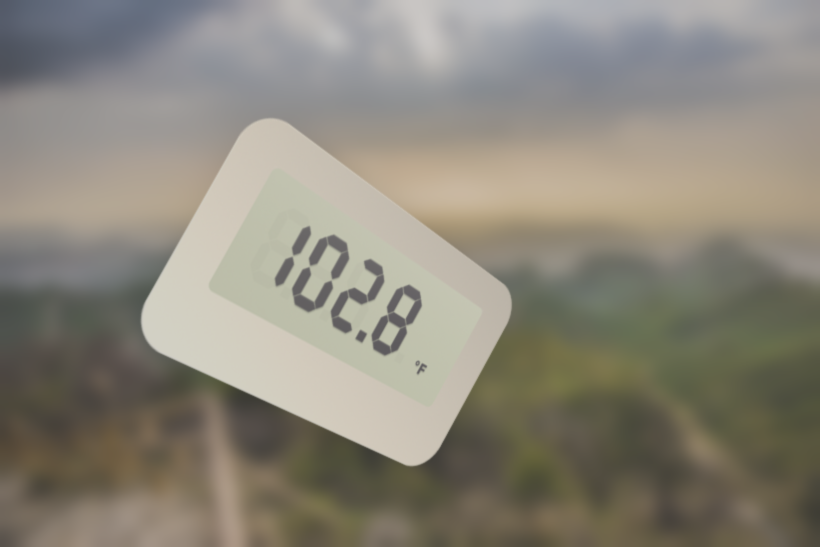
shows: value=102.8 unit=°F
